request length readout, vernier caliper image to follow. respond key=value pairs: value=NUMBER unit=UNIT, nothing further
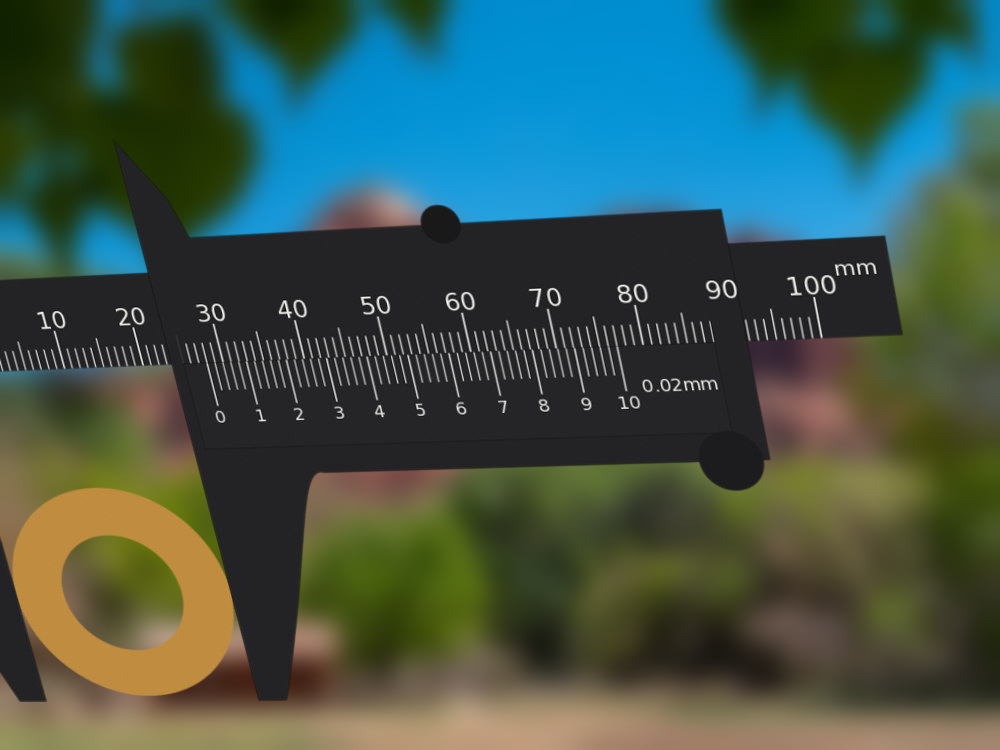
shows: value=28.0 unit=mm
